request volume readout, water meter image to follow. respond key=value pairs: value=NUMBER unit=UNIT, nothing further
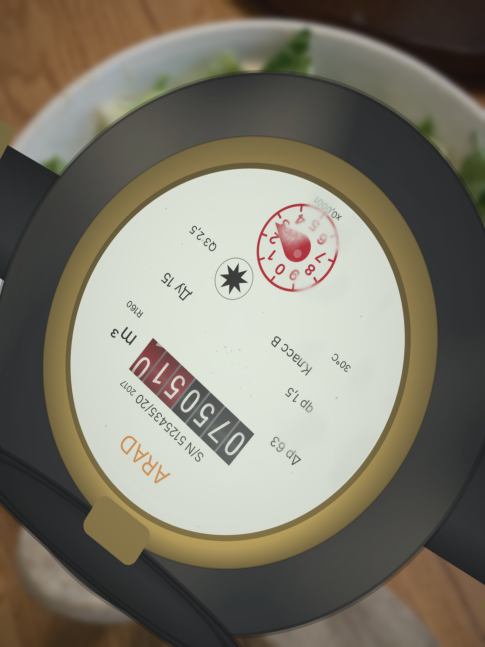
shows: value=750.5102 unit=m³
